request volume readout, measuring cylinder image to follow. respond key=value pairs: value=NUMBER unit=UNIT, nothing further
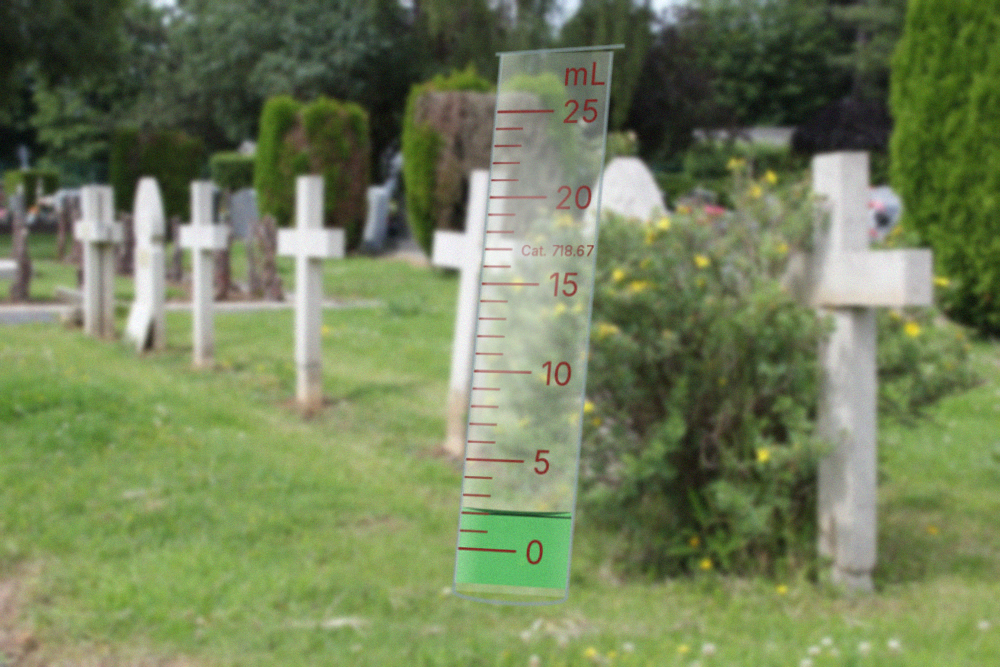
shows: value=2 unit=mL
